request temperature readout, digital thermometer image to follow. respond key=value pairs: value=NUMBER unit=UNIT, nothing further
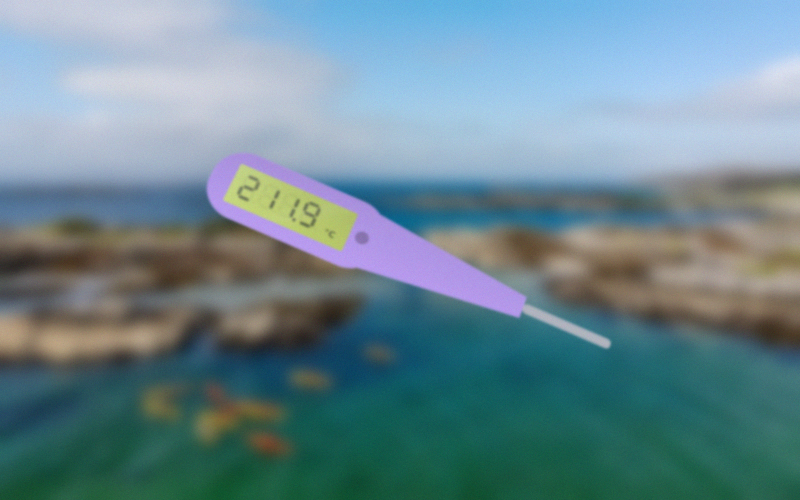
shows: value=211.9 unit=°C
